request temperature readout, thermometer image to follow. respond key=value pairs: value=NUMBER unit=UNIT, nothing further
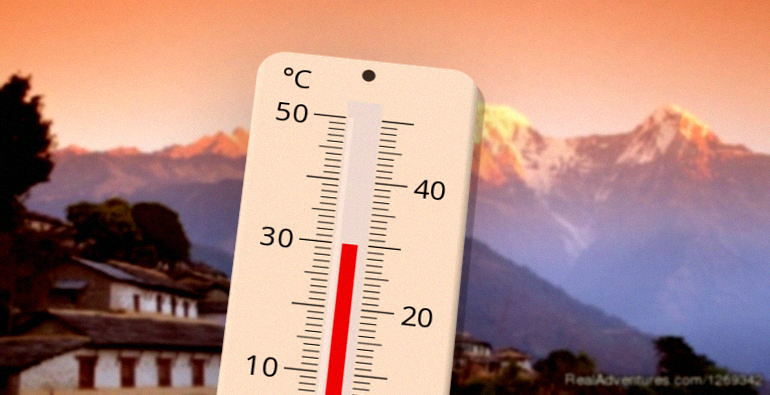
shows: value=30 unit=°C
